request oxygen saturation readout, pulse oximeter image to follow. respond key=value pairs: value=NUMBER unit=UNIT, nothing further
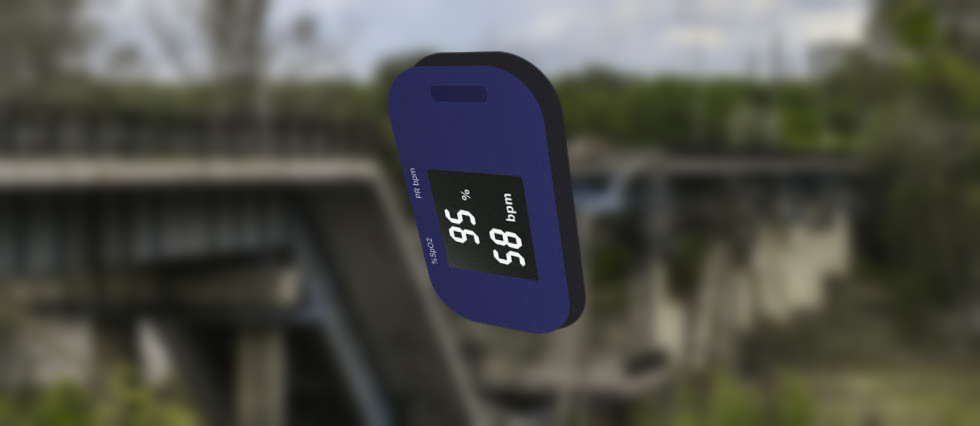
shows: value=95 unit=%
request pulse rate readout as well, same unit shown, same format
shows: value=58 unit=bpm
